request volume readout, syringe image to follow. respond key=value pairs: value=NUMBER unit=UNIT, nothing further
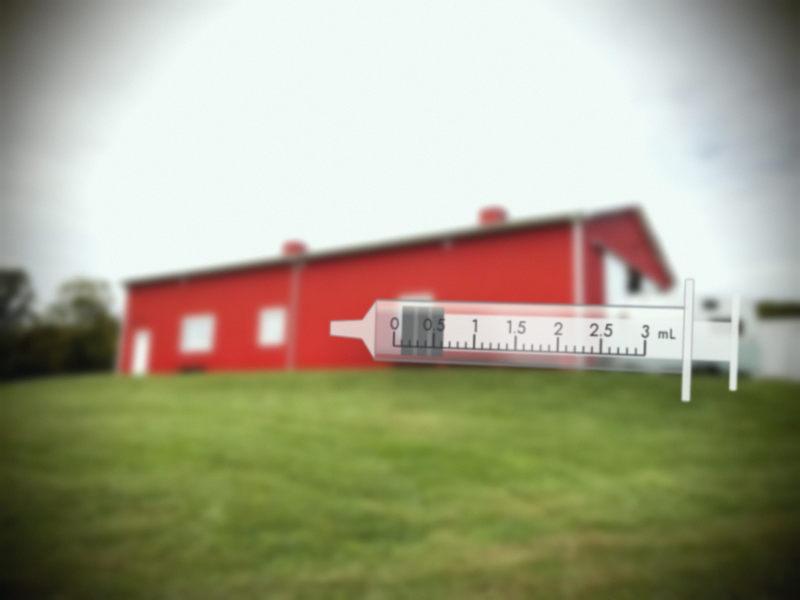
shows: value=0.1 unit=mL
